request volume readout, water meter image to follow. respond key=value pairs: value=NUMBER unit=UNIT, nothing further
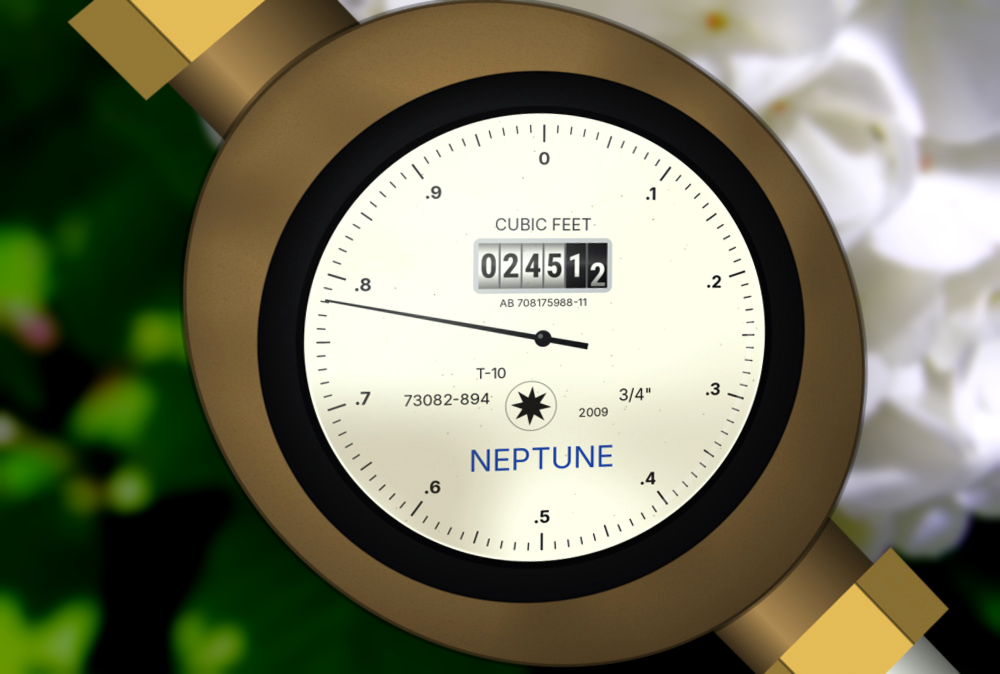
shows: value=24511.78 unit=ft³
